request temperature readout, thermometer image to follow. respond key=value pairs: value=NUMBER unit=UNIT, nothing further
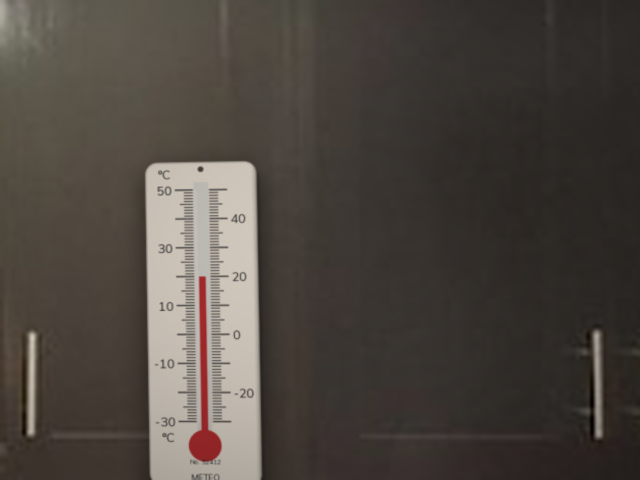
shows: value=20 unit=°C
